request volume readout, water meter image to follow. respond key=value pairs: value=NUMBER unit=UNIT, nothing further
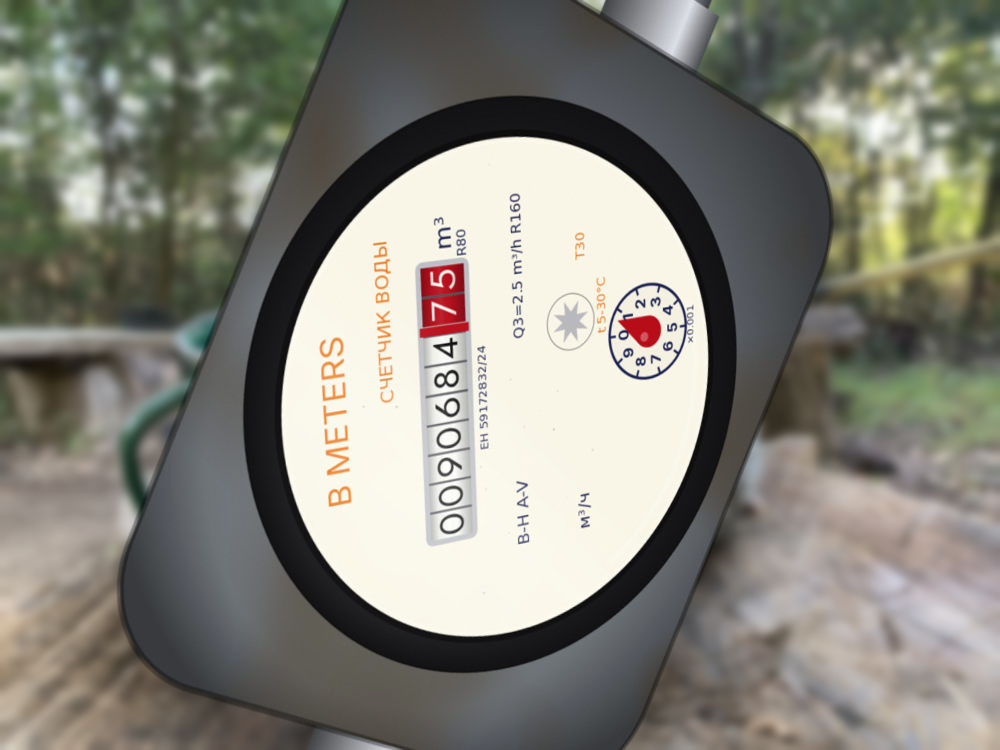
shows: value=90684.750 unit=m³
